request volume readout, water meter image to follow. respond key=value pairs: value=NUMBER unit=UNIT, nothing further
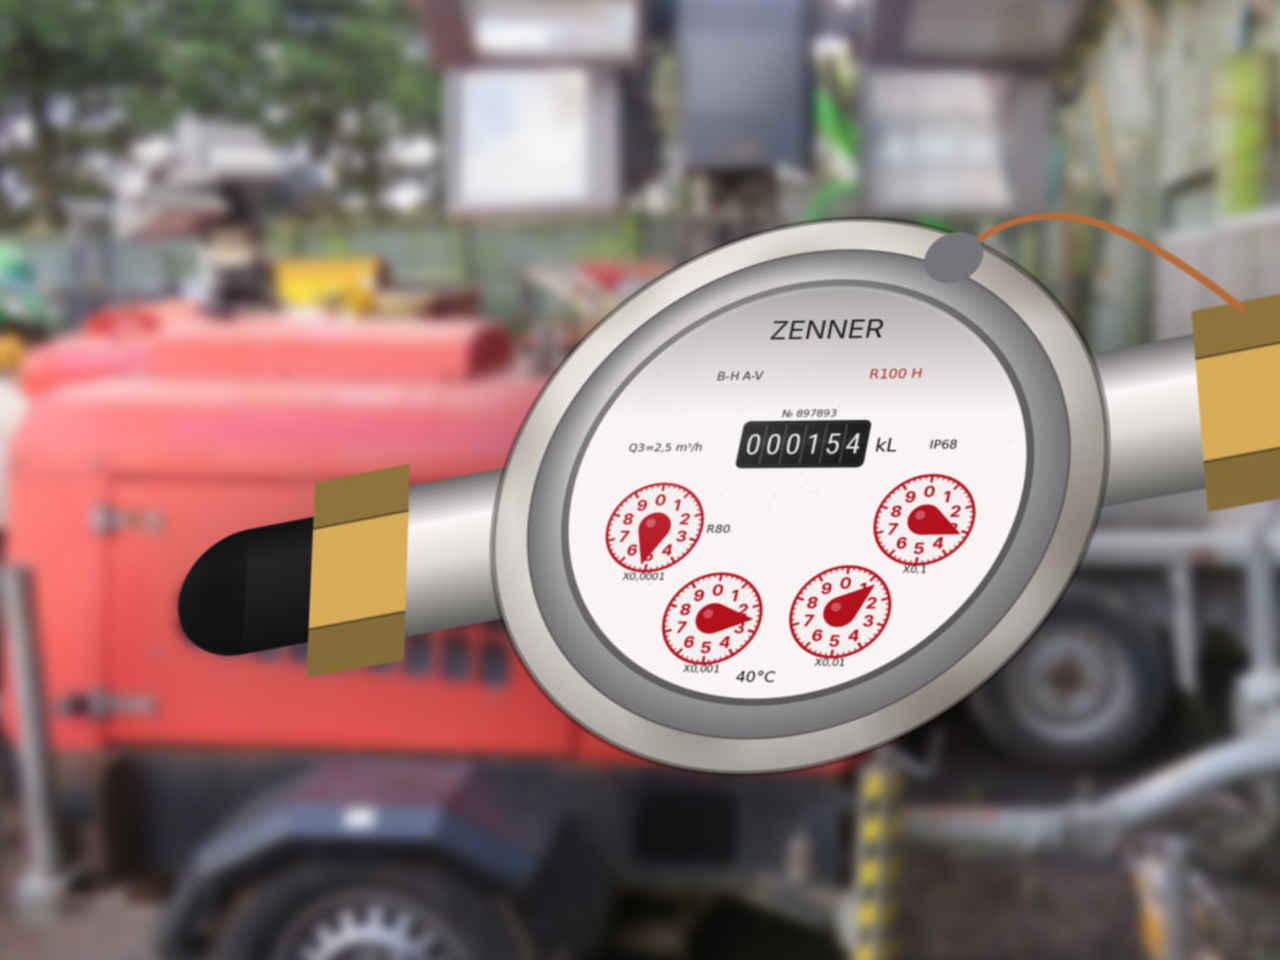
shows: value=154.3125 unit=kL
